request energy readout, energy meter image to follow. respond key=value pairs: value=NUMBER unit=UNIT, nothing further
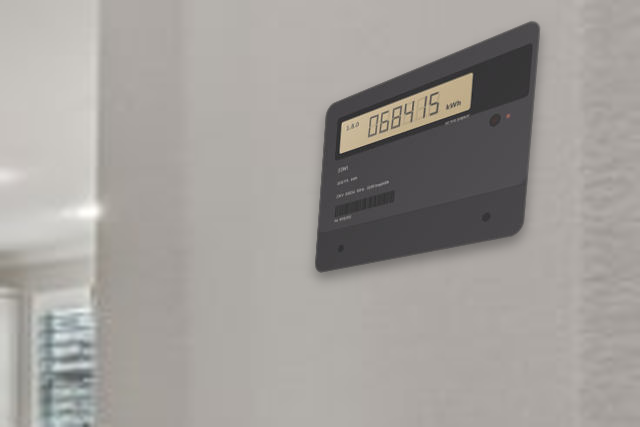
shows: value=68415 unit=kWh
